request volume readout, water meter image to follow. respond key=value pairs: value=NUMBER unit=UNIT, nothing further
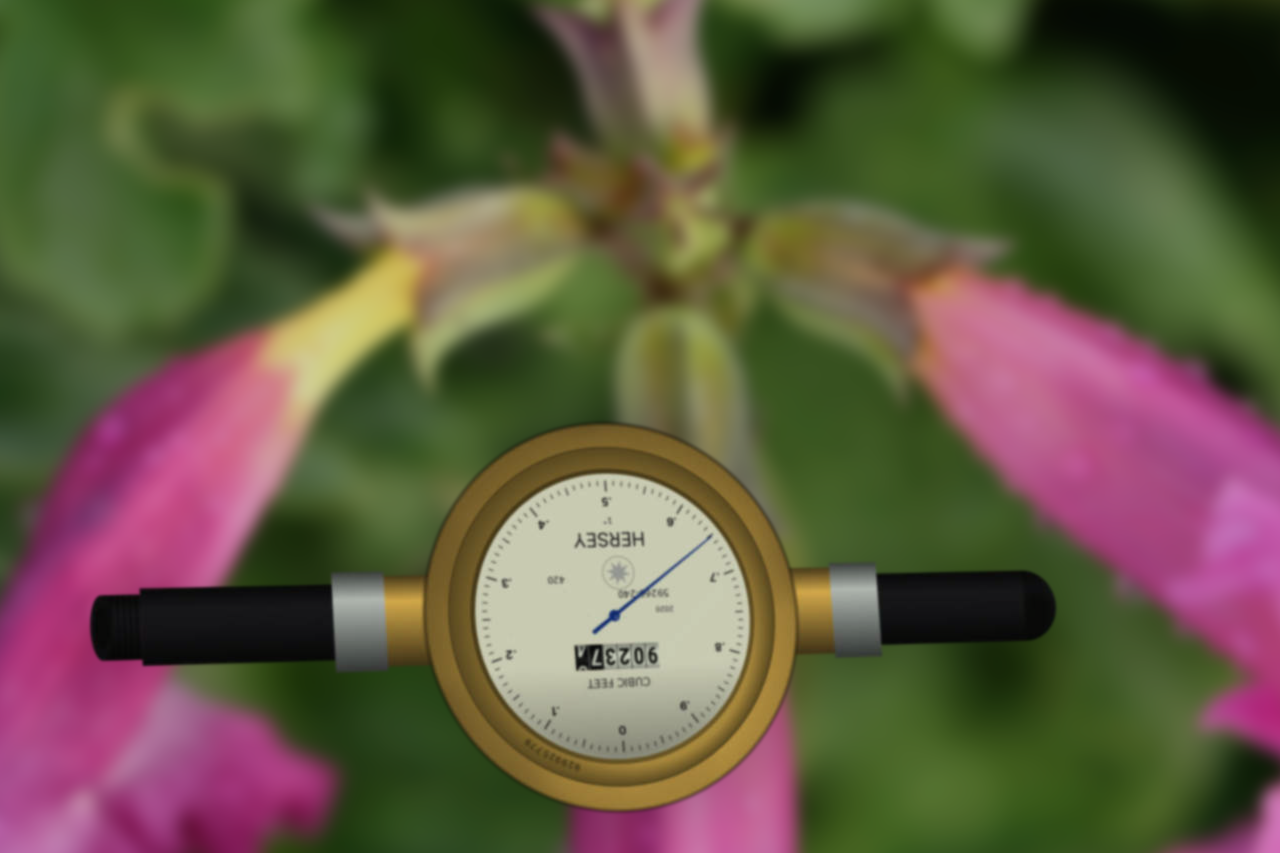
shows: value=902373.65 unit=ft³
